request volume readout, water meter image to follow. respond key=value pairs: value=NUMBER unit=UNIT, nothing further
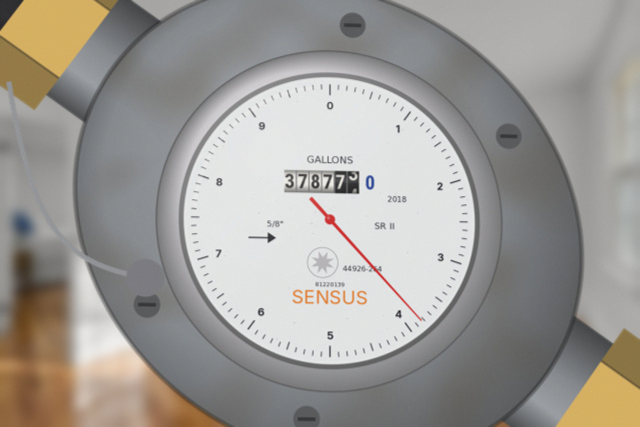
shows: value=3787733.8 unit=gal
